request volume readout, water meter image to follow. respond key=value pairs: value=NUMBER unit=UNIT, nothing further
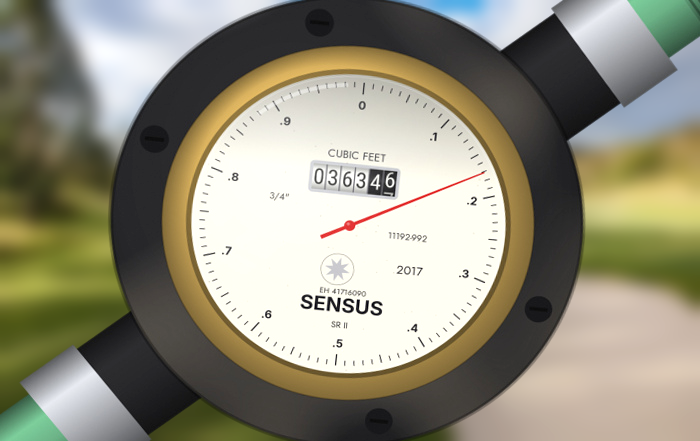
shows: value=36346.17 unit=ft³
